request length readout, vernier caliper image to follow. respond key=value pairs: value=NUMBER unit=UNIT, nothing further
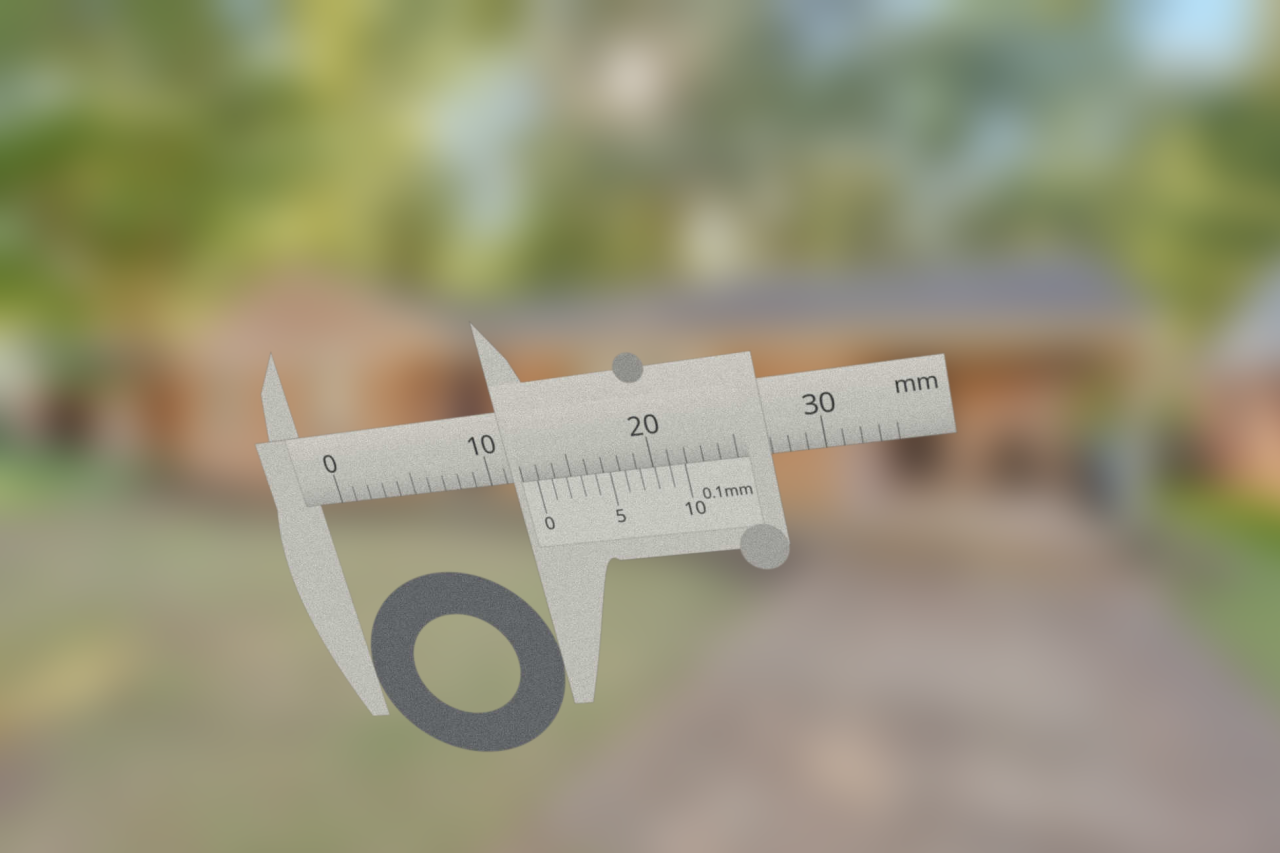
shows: value=12.9 unit=mm
